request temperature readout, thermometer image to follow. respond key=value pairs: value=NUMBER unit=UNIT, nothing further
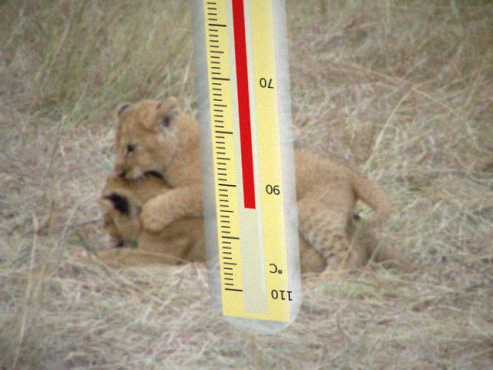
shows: value=94 unit=°C
